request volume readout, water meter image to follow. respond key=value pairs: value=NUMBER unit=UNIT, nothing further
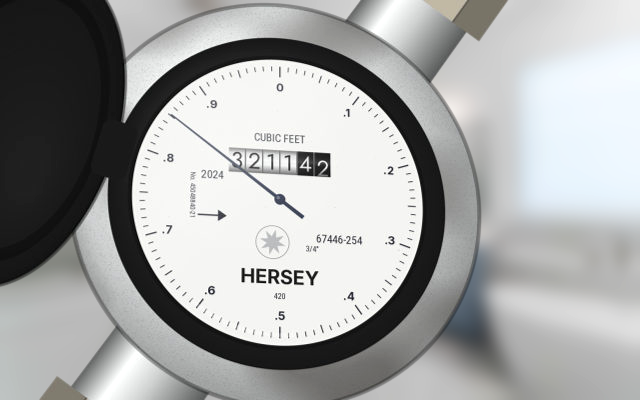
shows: value=321141.85 unit=ft³
